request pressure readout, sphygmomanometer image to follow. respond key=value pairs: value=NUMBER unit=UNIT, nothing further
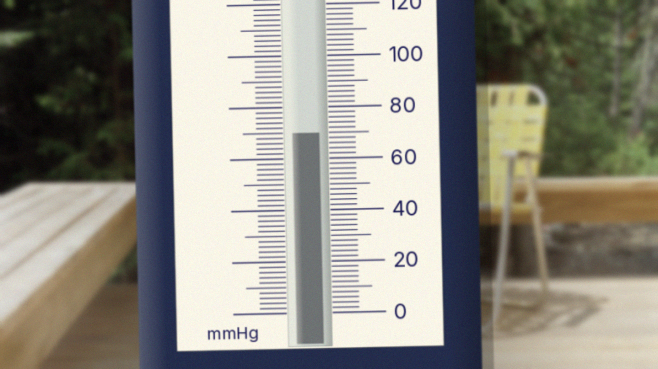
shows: value=70 unit=mmHg
